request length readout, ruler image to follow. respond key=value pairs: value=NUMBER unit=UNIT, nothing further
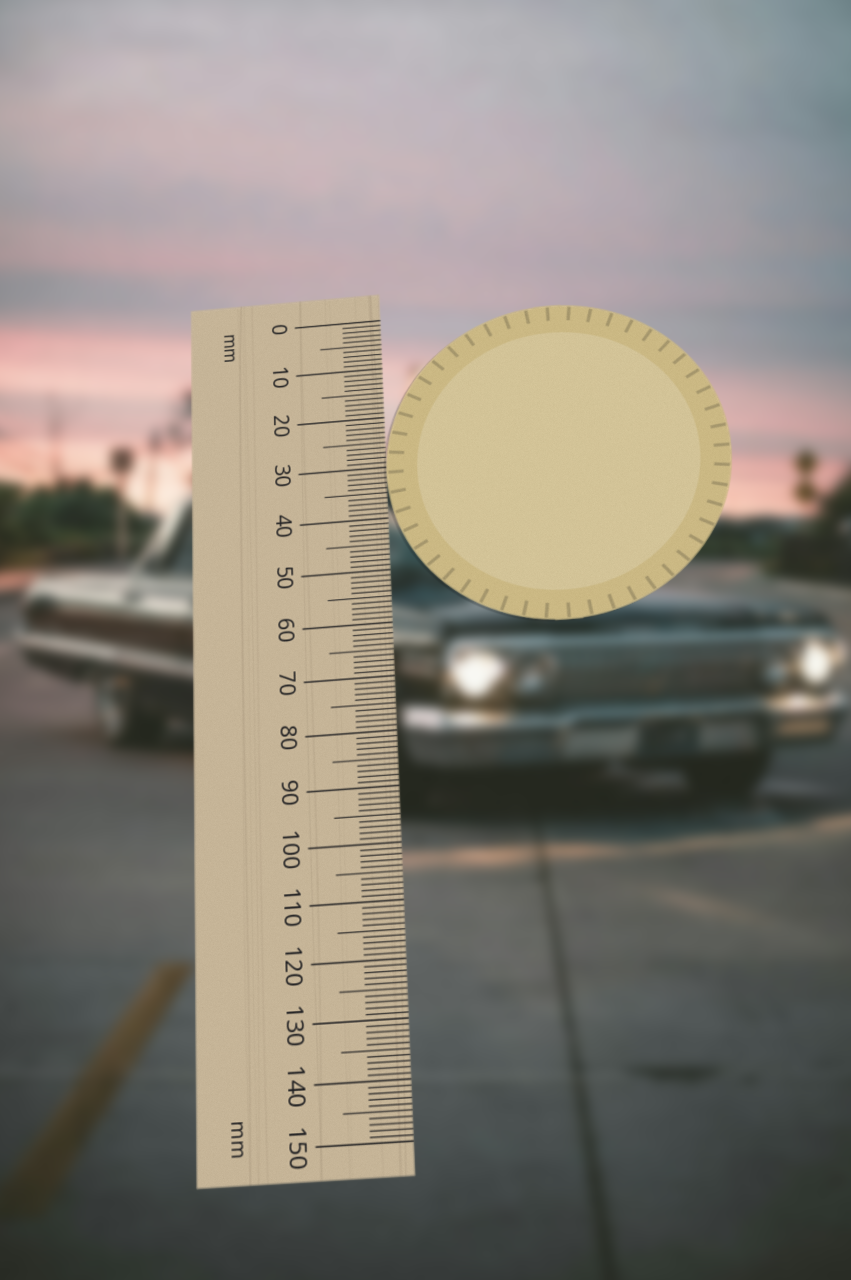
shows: value=62 unit=mm
